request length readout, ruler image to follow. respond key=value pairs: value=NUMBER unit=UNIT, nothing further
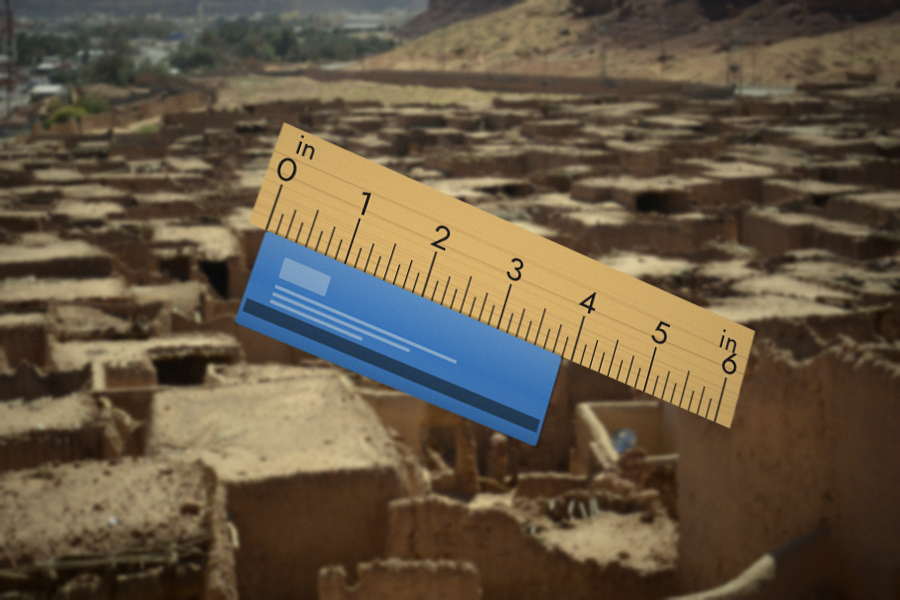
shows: value=3.875 unit=in
